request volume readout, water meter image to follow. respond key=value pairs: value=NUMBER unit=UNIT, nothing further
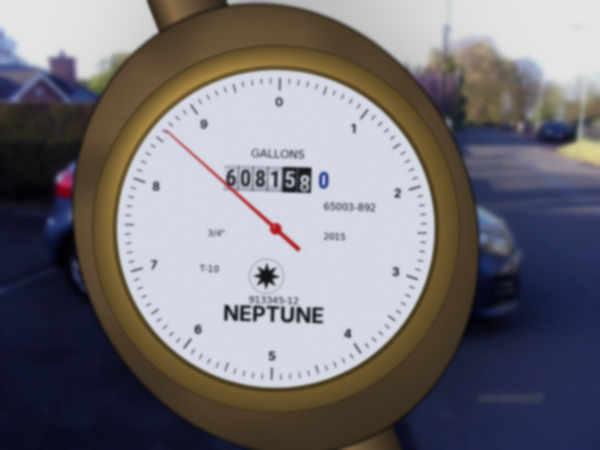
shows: value=6081578.6 unit=gal
